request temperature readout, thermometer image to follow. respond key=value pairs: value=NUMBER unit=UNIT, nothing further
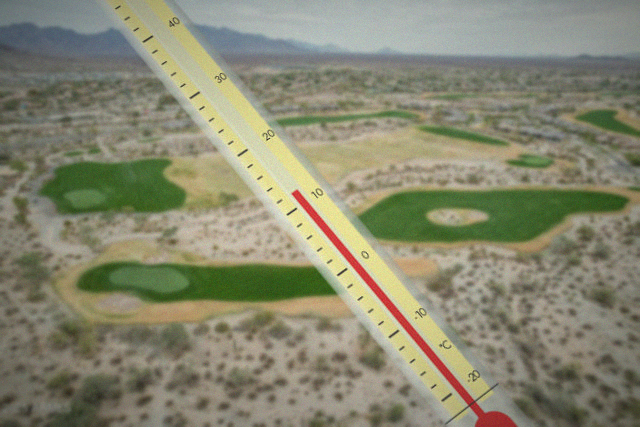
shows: value=12 unit=°C
